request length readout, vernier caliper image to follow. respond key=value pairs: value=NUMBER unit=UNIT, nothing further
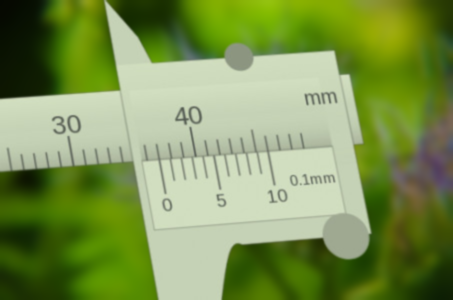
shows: value=37.0 unit=mm
